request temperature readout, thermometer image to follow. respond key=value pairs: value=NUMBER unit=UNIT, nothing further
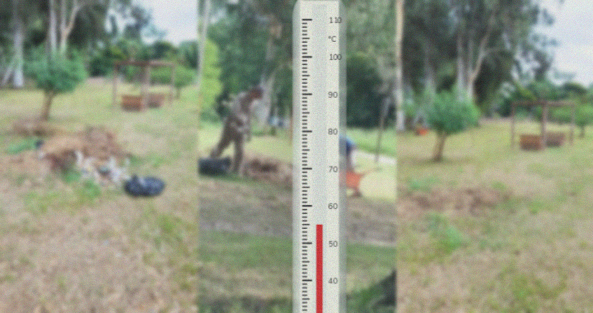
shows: value=55 unit=°C
